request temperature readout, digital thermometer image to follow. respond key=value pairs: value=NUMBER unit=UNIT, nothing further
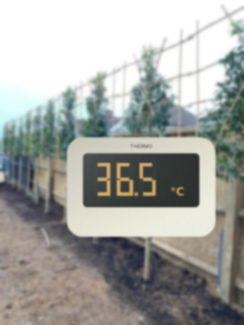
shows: value=36.5 unit=°C
